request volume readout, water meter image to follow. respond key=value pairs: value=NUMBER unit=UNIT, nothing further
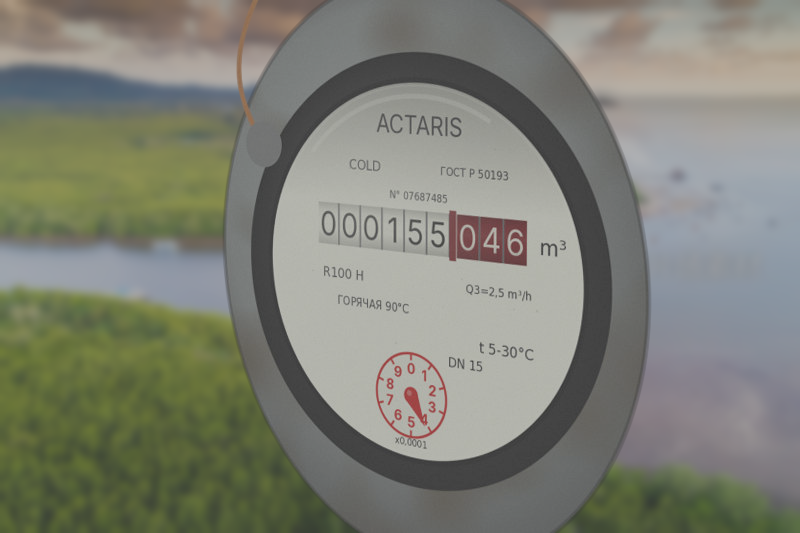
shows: value=155.0464 unit=m³
